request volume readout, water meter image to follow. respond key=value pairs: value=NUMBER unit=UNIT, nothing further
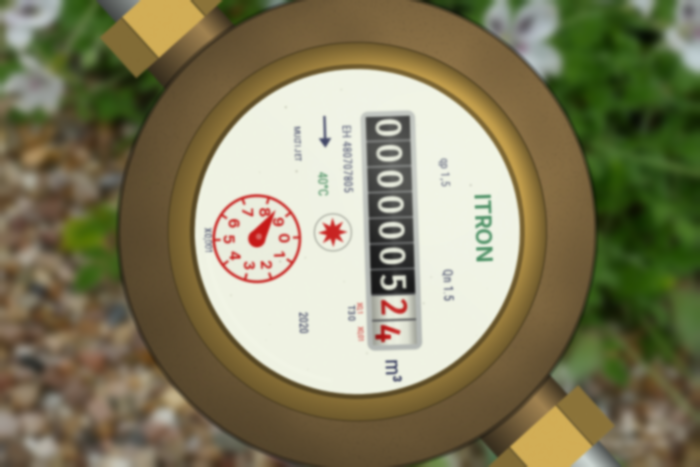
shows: value=5.238 unit=m³
